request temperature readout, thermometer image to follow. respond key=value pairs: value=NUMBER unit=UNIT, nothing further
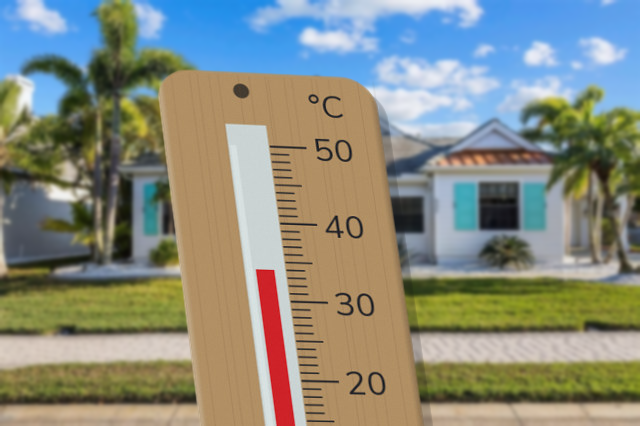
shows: value=34 unit=°C
